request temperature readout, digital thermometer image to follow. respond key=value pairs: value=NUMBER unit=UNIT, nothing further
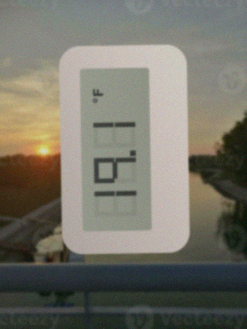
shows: value=19.1 unit=°F
